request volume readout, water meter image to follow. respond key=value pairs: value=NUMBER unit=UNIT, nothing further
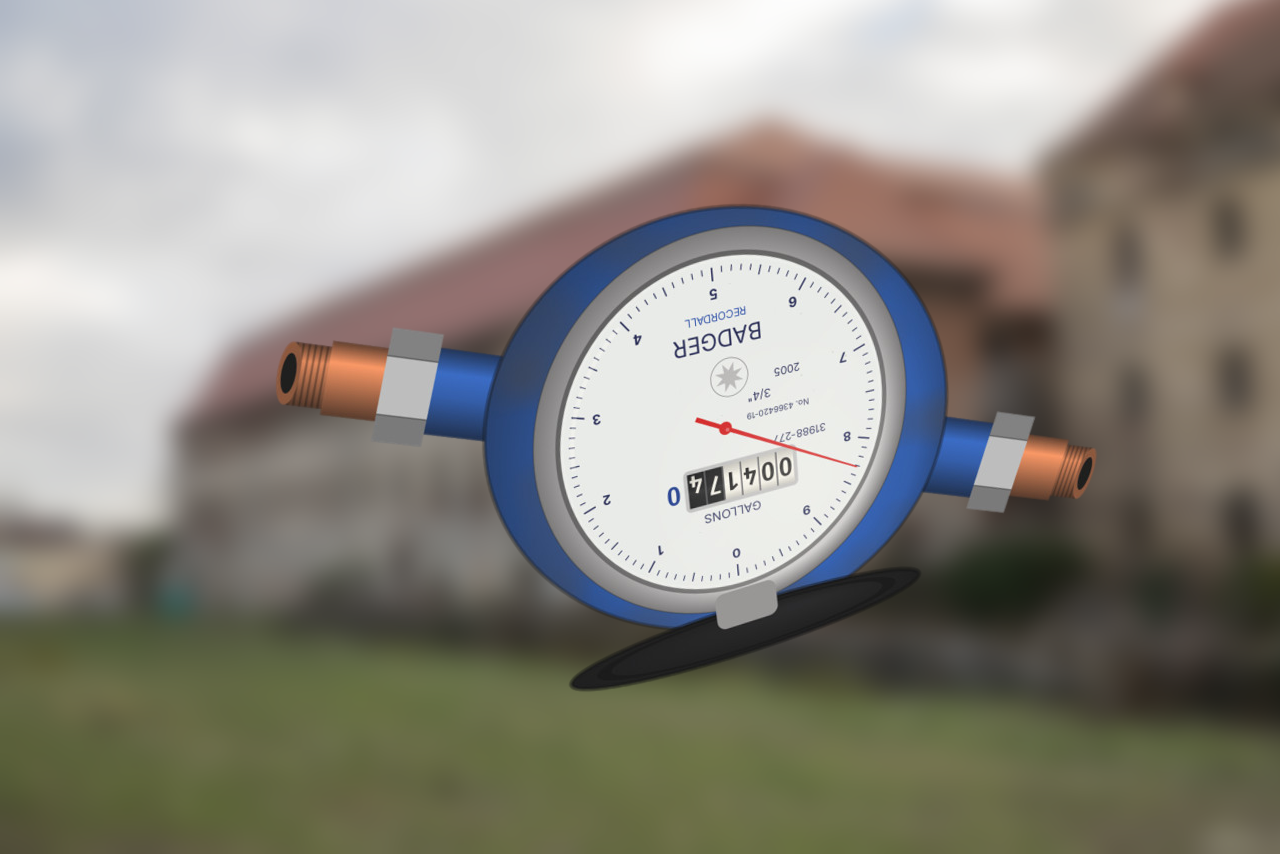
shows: value=41738.3 unit=gal
